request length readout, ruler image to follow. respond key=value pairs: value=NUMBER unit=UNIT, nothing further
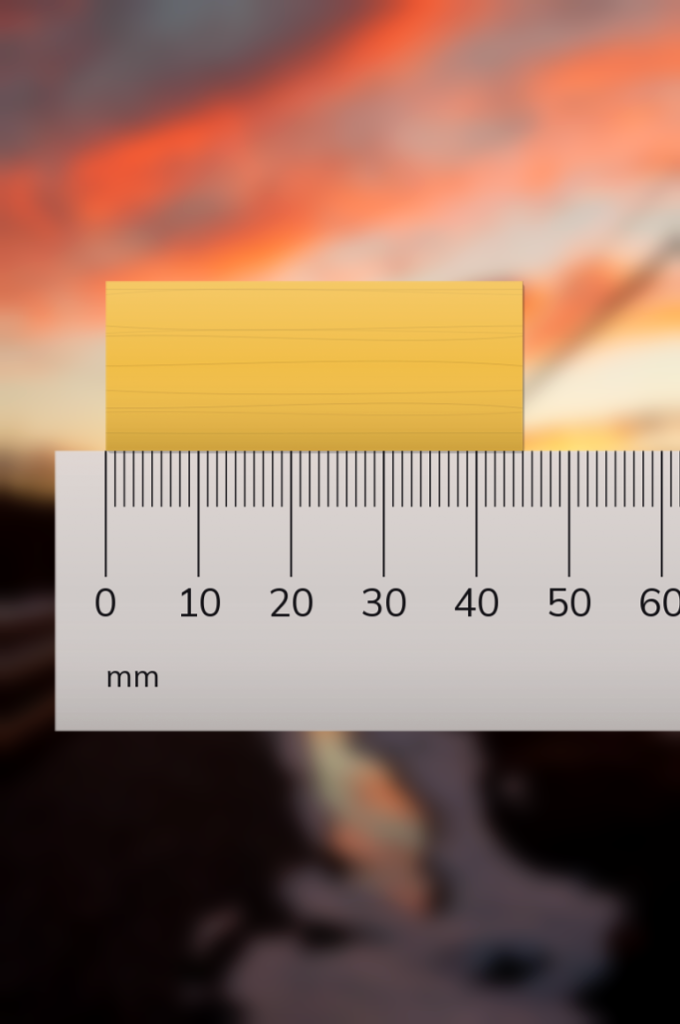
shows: value=45 unit=mm
